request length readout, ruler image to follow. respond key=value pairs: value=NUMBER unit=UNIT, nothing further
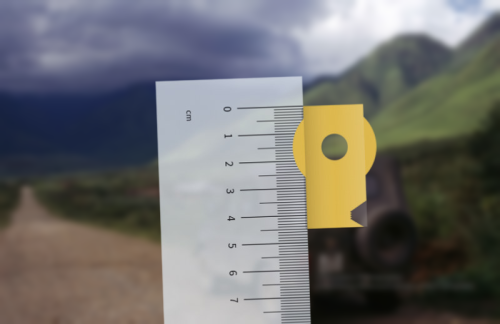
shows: value=4.5 unit=cm
